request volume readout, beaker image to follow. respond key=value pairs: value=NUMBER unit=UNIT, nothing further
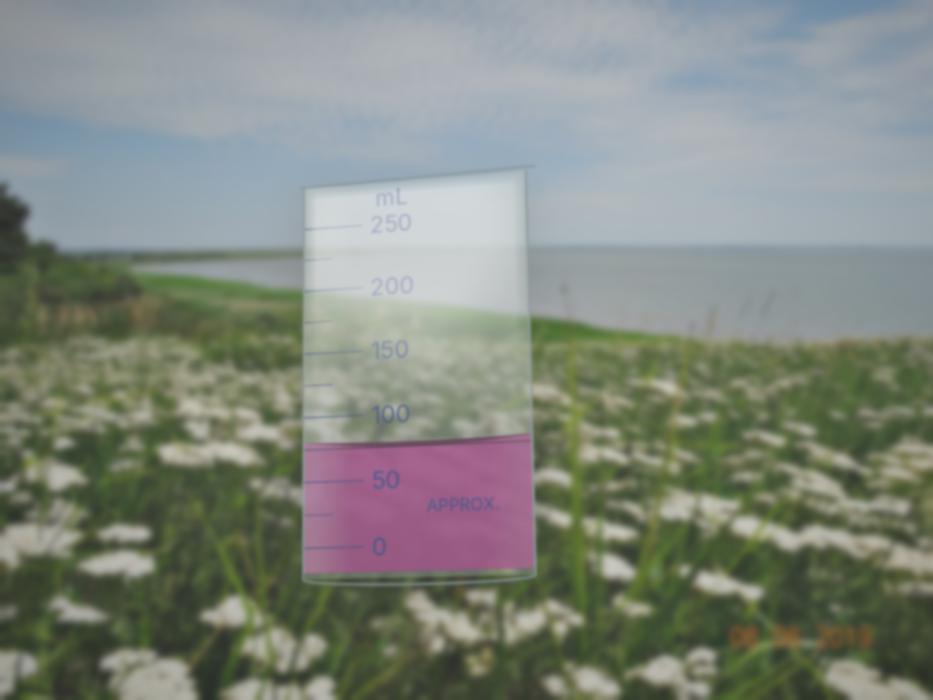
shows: value=75 unit=mL
